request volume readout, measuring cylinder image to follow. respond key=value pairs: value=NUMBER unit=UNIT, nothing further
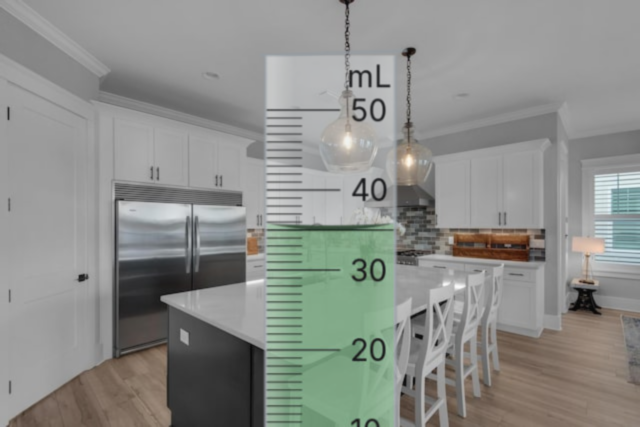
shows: value=35 unit=mL
